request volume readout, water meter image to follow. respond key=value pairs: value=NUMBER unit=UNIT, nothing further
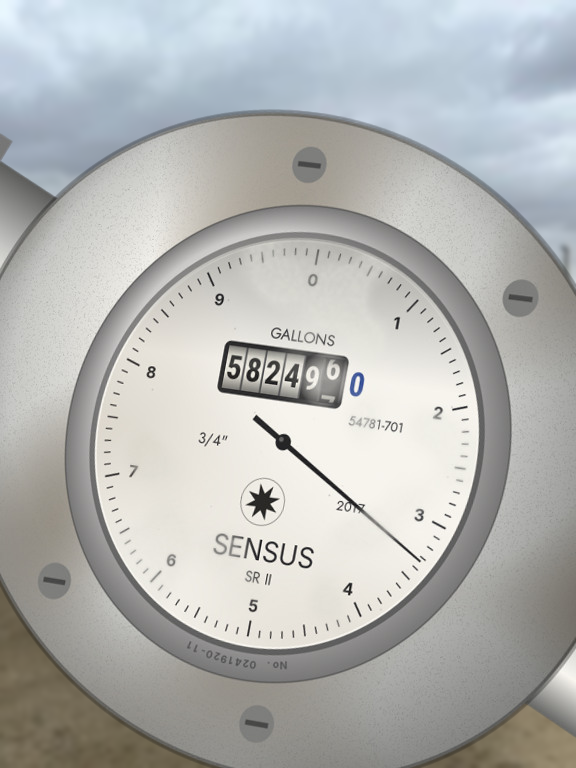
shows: value=5824963.3 unit=gal
